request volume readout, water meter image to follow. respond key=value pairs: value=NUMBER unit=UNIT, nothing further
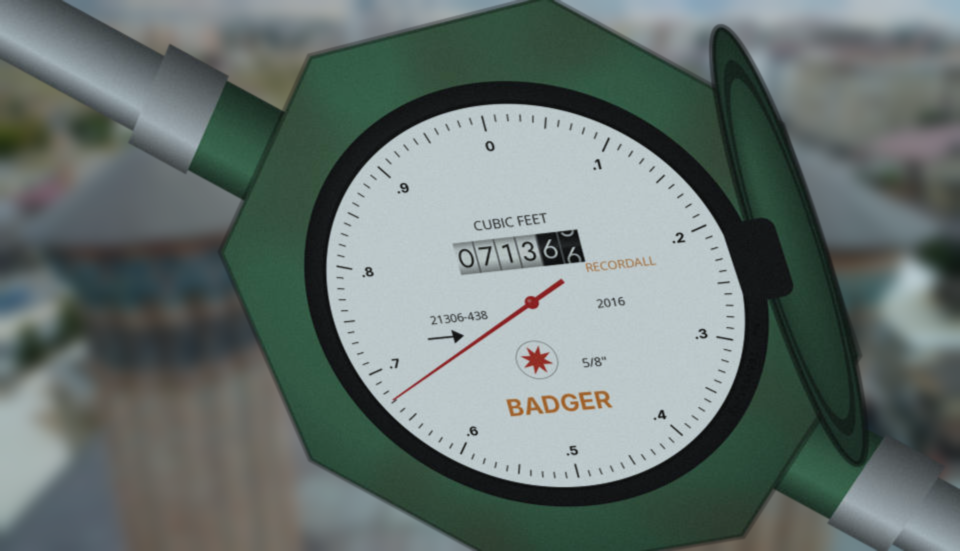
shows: value=71365.67 unit=ft³
